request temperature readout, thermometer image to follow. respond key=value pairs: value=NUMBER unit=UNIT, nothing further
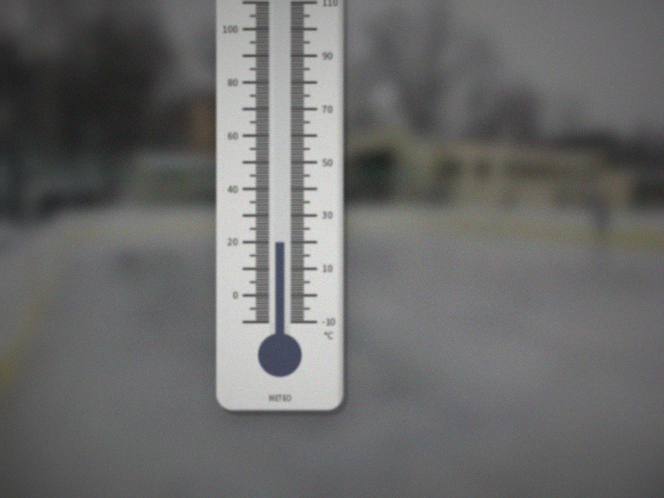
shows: value=20 unit=°C
